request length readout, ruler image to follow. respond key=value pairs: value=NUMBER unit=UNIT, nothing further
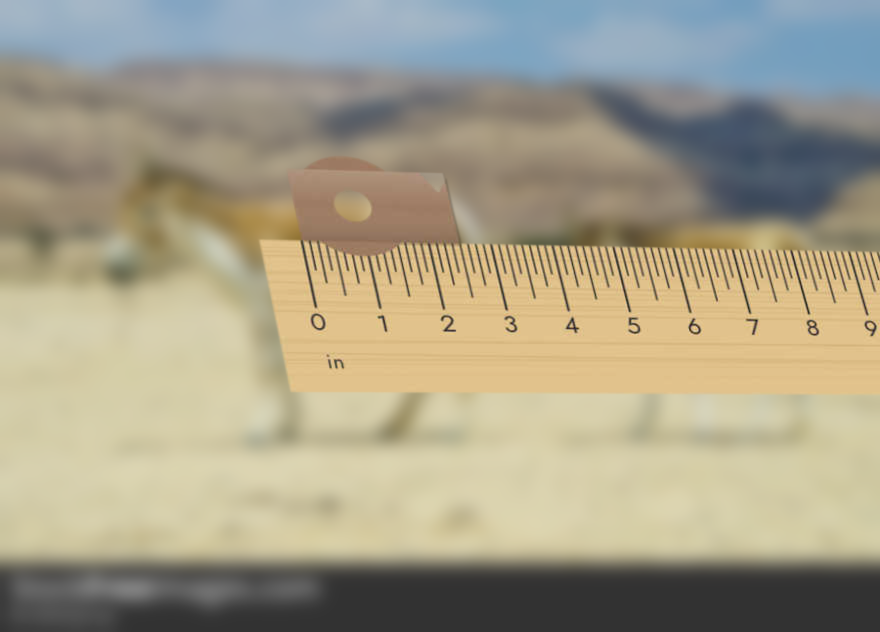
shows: value=2.5 unit=in
